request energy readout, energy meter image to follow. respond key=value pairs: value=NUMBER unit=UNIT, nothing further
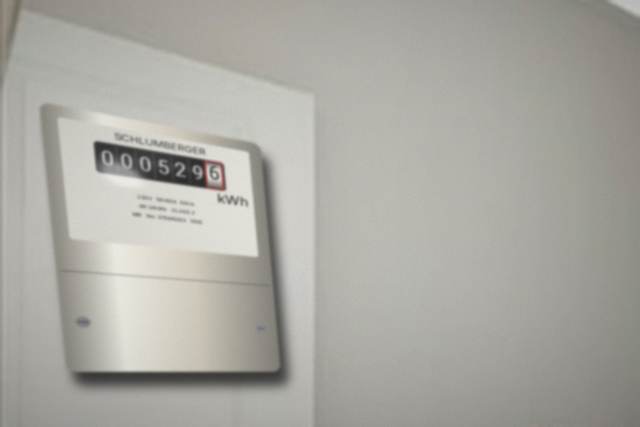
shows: value=529.6 unit=kWh
